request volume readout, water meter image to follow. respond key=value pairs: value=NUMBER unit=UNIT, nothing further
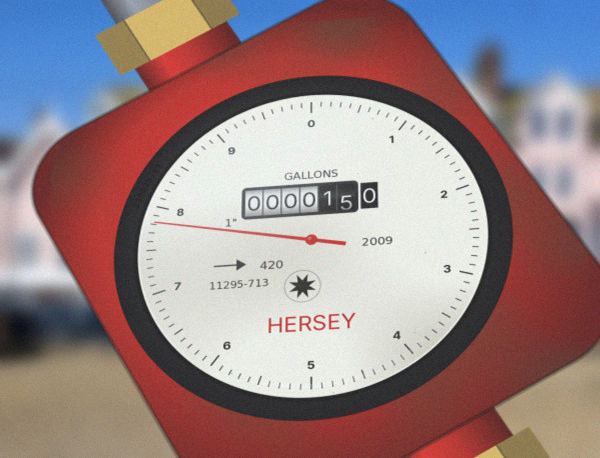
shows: value=147.8 unit=gal
